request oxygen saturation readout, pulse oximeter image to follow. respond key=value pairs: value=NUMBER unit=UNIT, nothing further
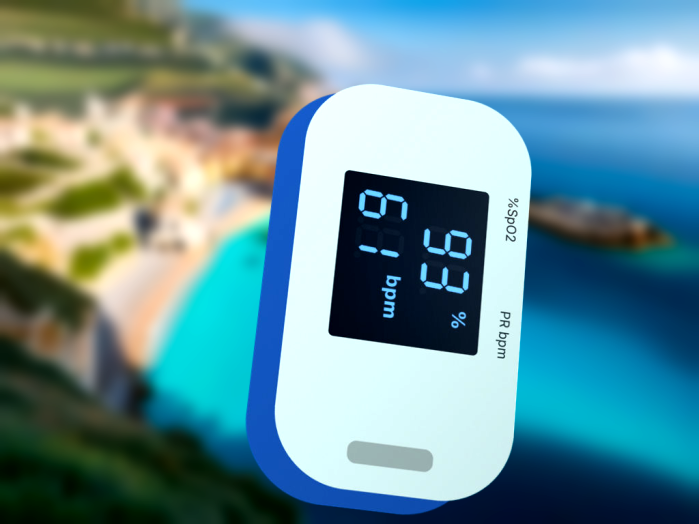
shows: value=93 unit=%
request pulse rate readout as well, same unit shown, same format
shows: value=61 unit=bpm
